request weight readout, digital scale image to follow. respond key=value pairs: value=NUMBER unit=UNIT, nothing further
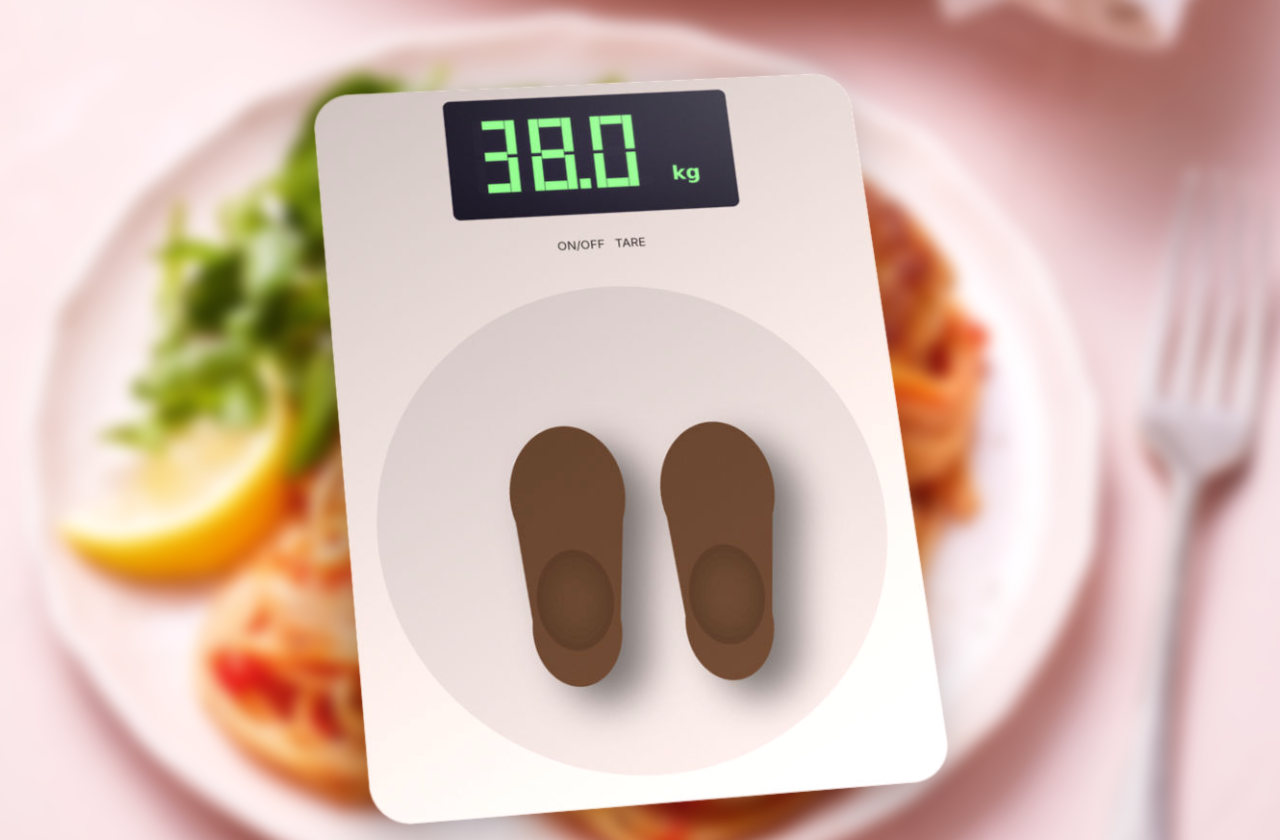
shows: value=38.0 unit=kg
